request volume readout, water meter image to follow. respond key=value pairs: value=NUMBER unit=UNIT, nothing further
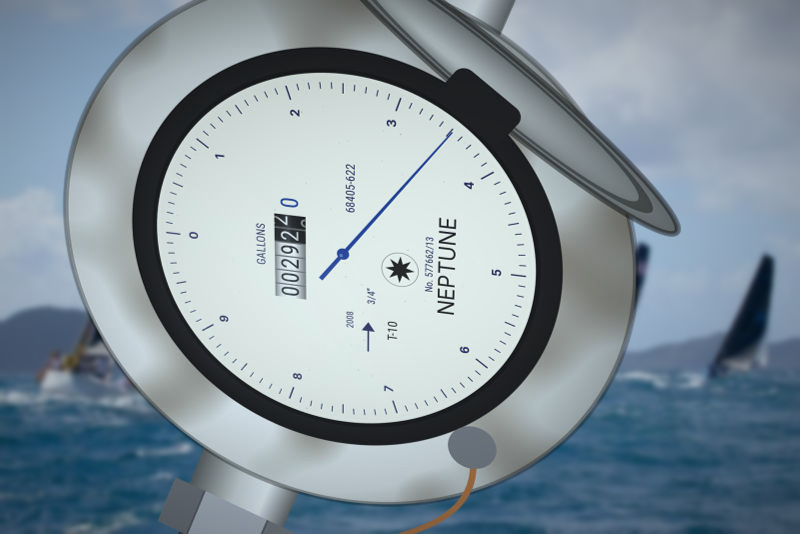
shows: value=29223.5 unit=gal
